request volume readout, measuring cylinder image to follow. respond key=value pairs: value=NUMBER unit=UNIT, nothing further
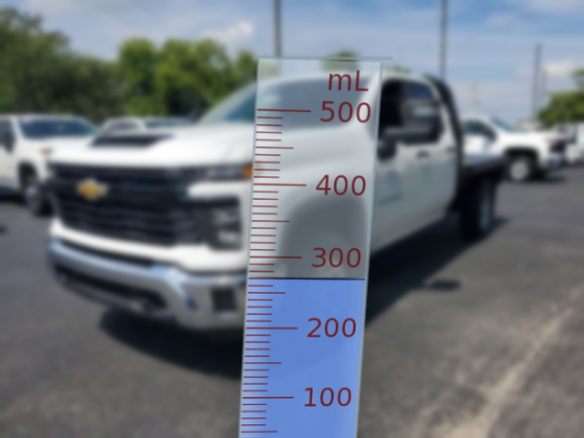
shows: value=270 unit=mL
